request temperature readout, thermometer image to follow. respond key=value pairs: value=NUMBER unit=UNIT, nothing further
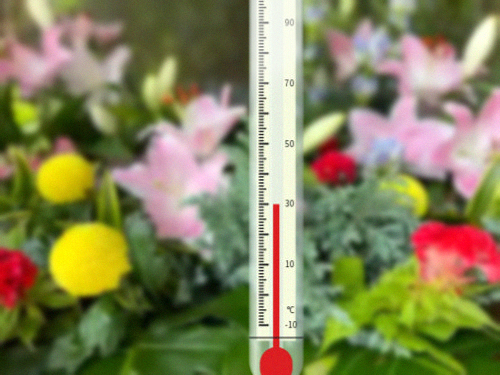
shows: value=30 unit=°C
